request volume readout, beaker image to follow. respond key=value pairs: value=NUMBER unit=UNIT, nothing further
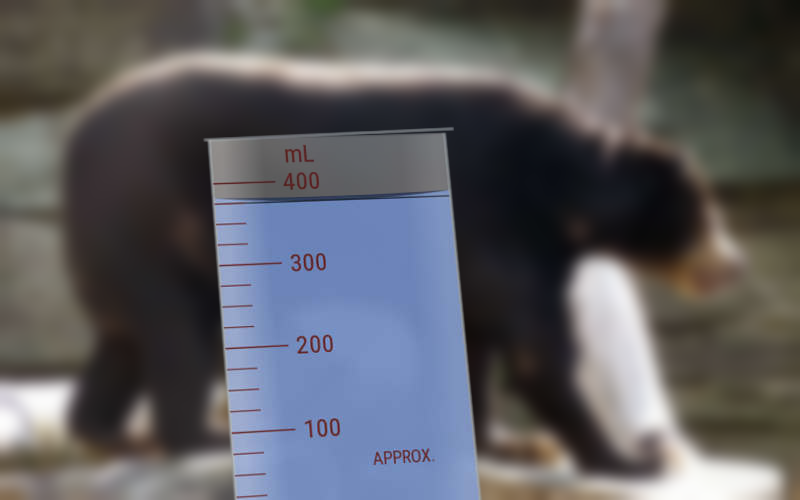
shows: value=375 unit=mL
